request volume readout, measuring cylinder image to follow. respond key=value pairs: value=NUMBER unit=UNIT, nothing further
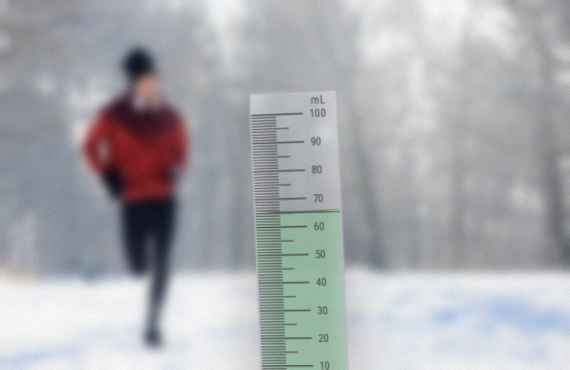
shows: value=65 unit=mL
